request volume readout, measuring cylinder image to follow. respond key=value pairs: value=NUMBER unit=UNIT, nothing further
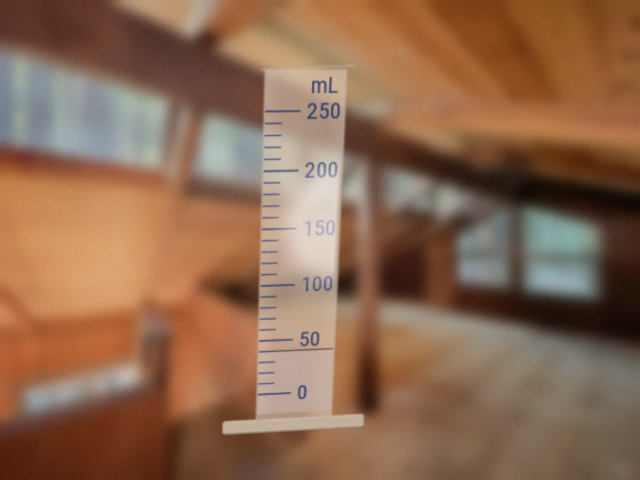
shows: value=40 unit=mL
